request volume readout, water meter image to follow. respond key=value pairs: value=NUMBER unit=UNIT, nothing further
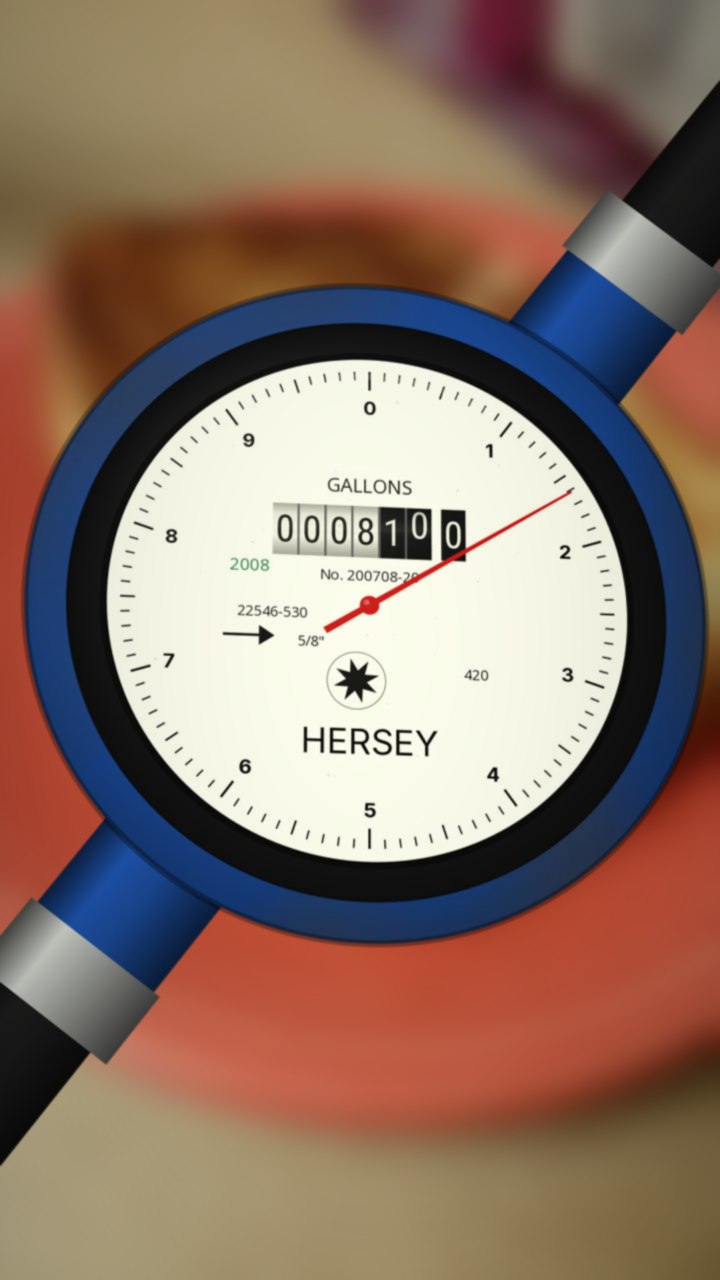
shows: value=8101.6 unit=gal
